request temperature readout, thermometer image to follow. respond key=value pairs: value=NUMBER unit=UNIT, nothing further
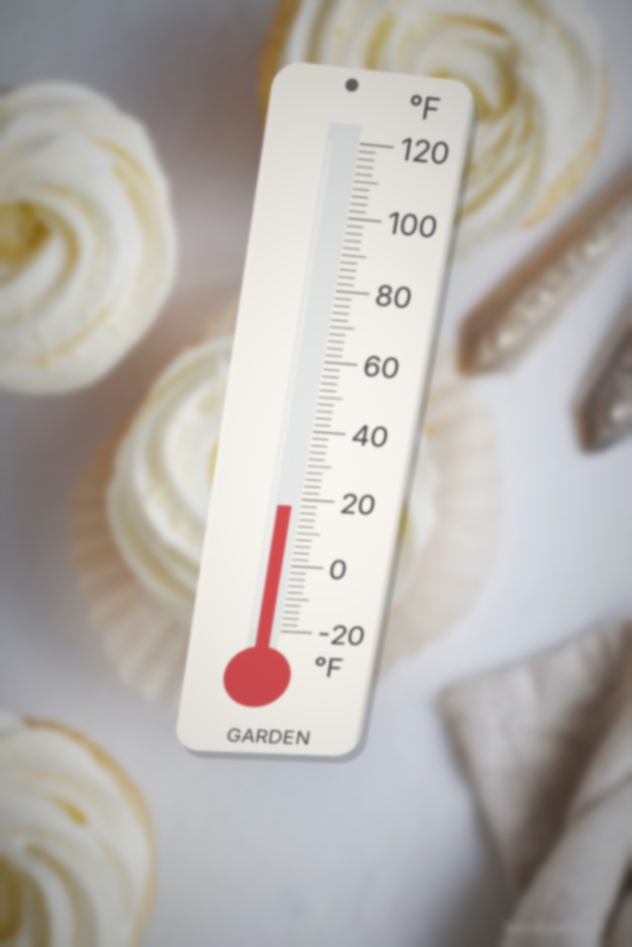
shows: value=18 unit=°F
